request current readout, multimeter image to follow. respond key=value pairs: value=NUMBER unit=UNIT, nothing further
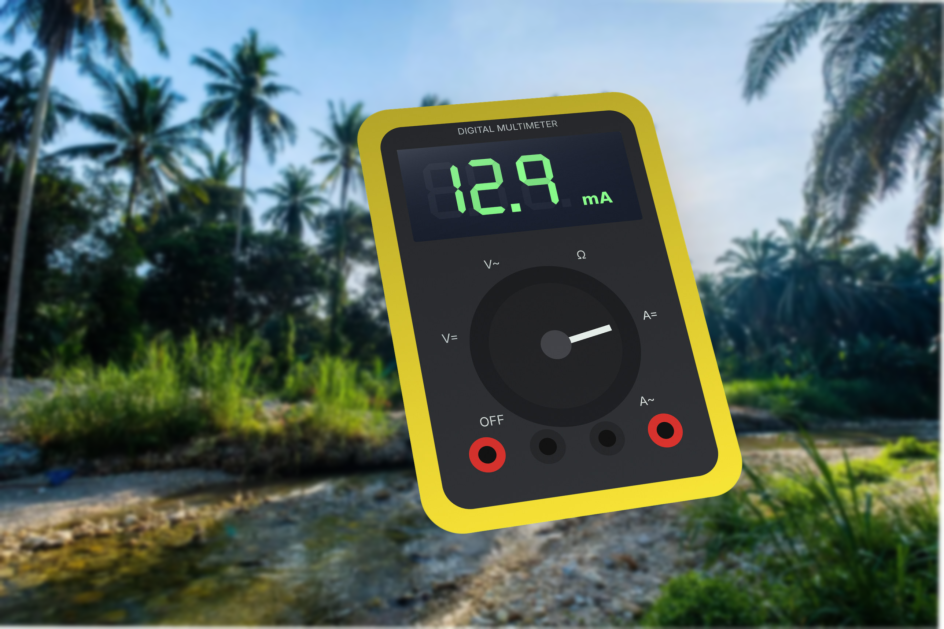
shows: value=12.9 unit=mA
